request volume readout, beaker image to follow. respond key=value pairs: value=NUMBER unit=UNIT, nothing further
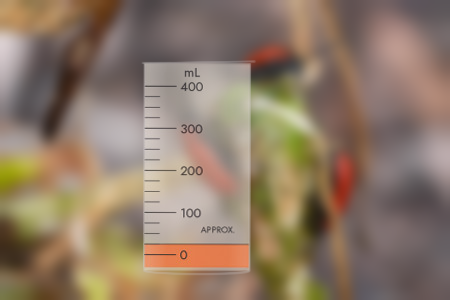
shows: value=25 unit=mL
